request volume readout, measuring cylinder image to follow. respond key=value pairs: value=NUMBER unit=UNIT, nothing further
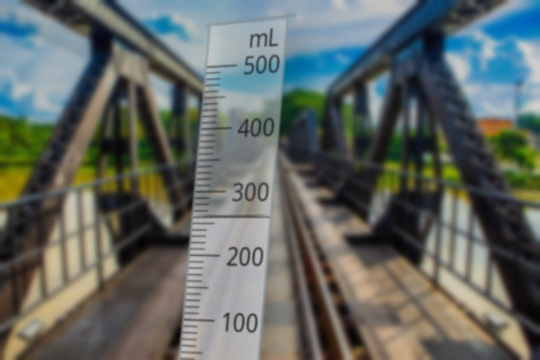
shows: value=260 unit=mL
